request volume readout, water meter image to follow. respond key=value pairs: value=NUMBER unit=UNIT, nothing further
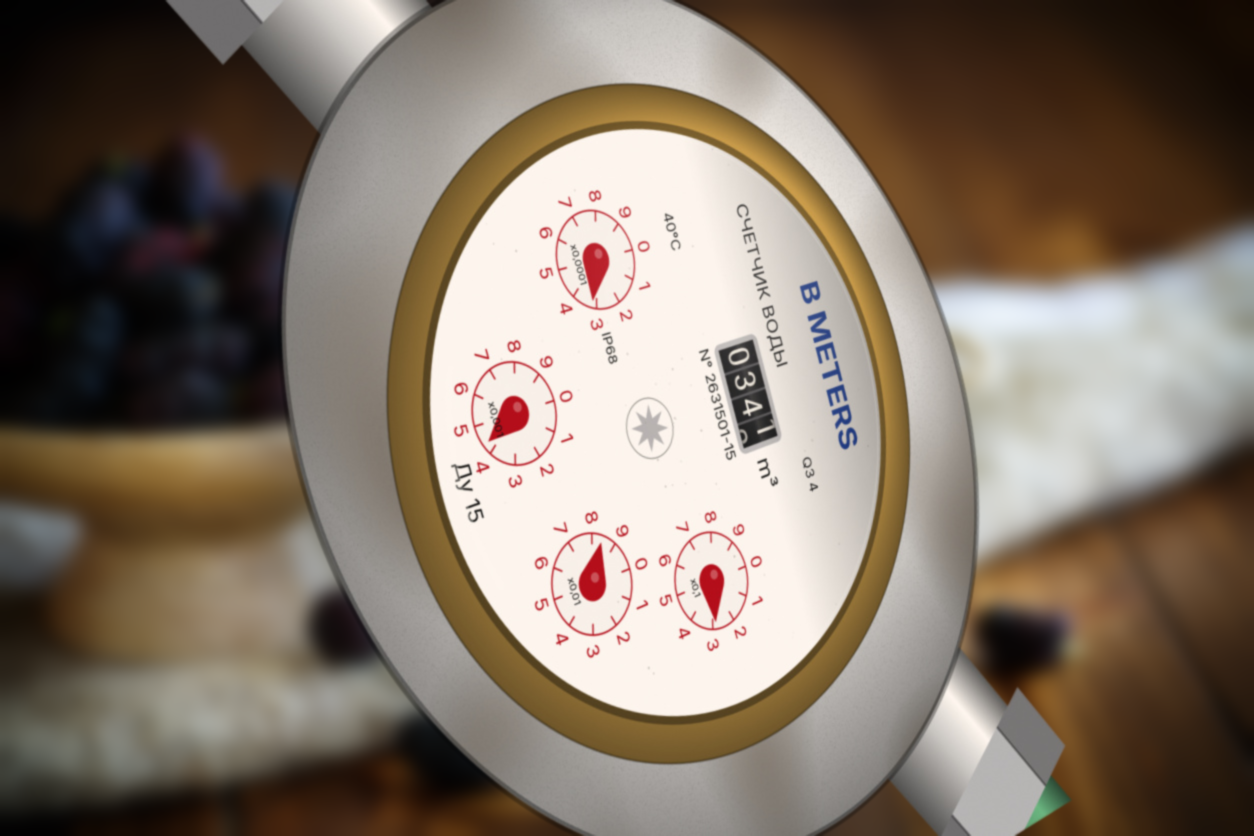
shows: value=341.2843 unit=m³
